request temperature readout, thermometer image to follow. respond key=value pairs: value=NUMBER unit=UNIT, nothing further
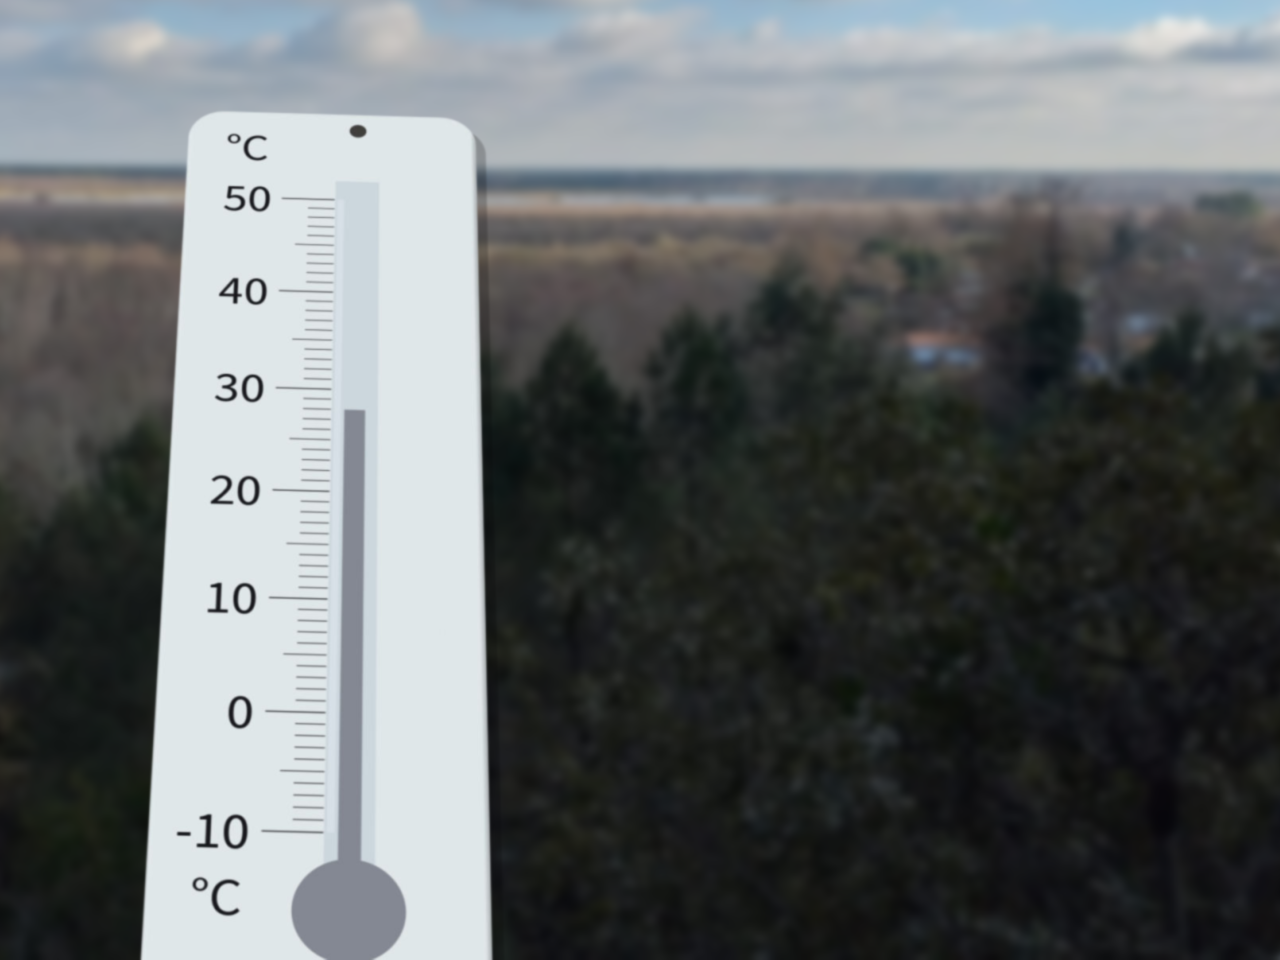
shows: value=28 unit=°C
